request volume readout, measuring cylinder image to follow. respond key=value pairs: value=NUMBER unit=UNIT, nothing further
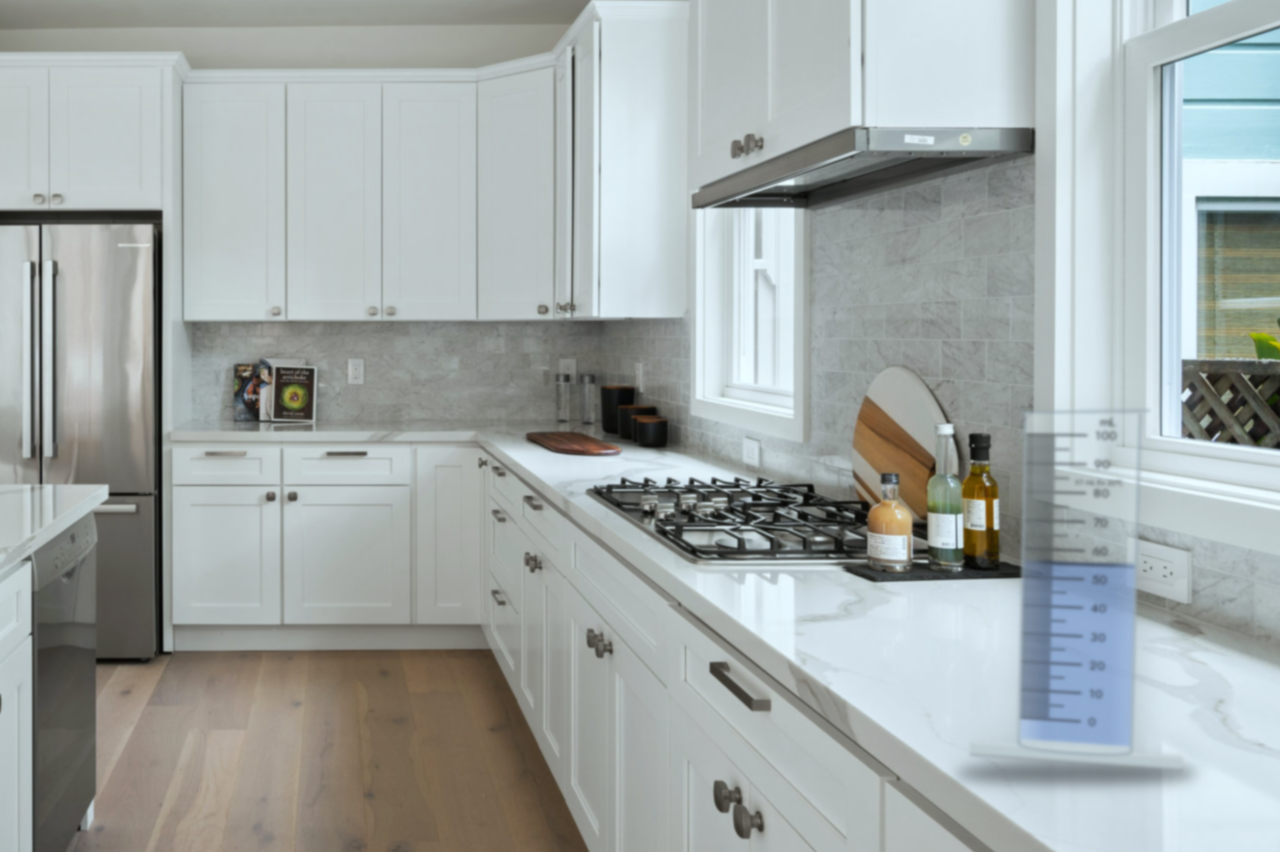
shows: value=55 unit=mL
